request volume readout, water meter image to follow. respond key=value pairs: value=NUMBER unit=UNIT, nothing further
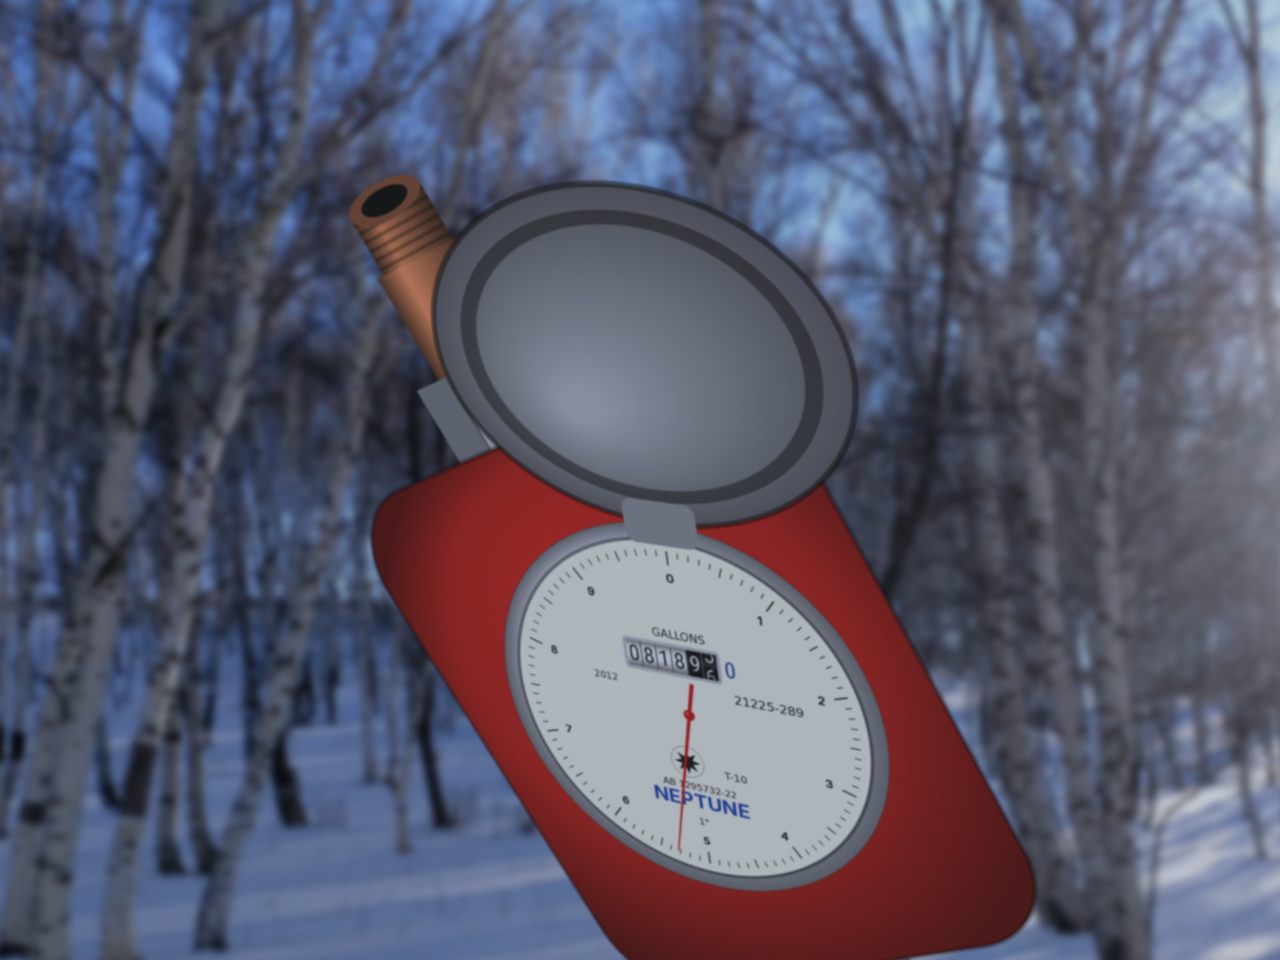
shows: value=818955.3 unit=gal
